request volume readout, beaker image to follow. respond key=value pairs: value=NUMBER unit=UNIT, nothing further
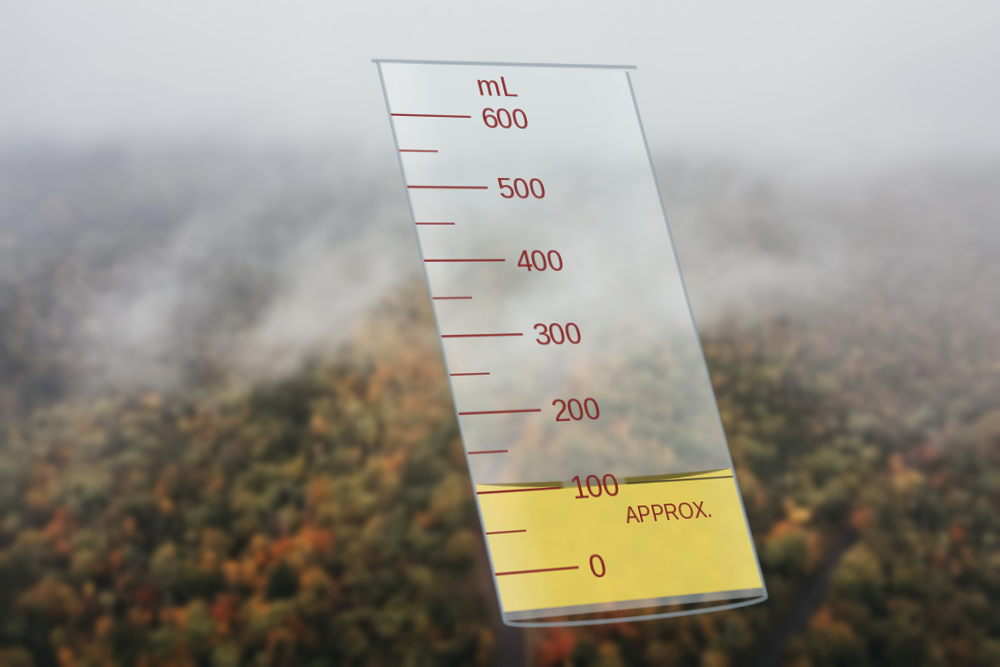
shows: value=100 unit=mL
